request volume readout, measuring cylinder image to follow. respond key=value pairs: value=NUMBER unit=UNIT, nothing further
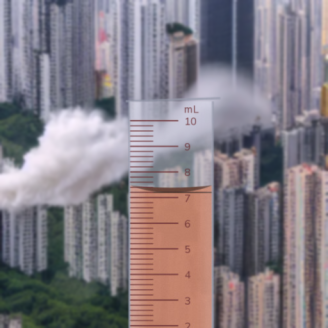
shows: value=7.2 unit=mL
